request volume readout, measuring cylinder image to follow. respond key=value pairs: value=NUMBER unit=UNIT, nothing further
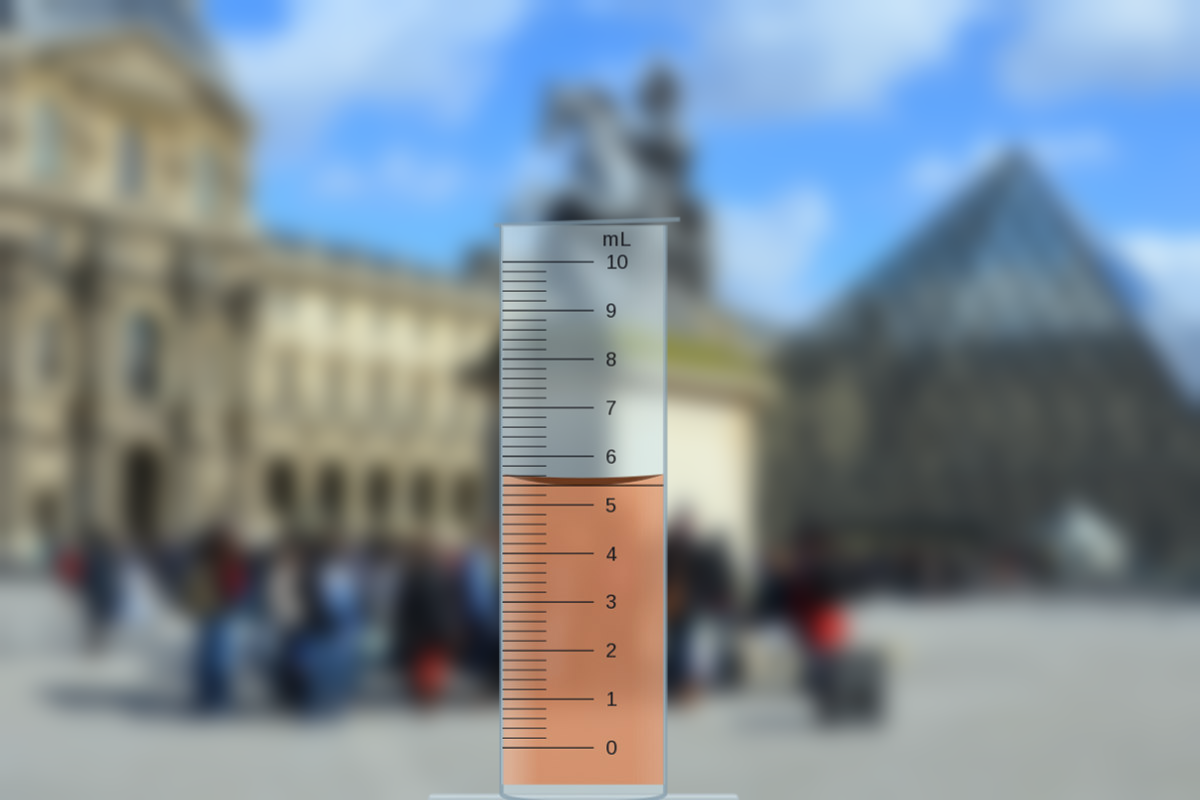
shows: value=5.4 unit=mL
